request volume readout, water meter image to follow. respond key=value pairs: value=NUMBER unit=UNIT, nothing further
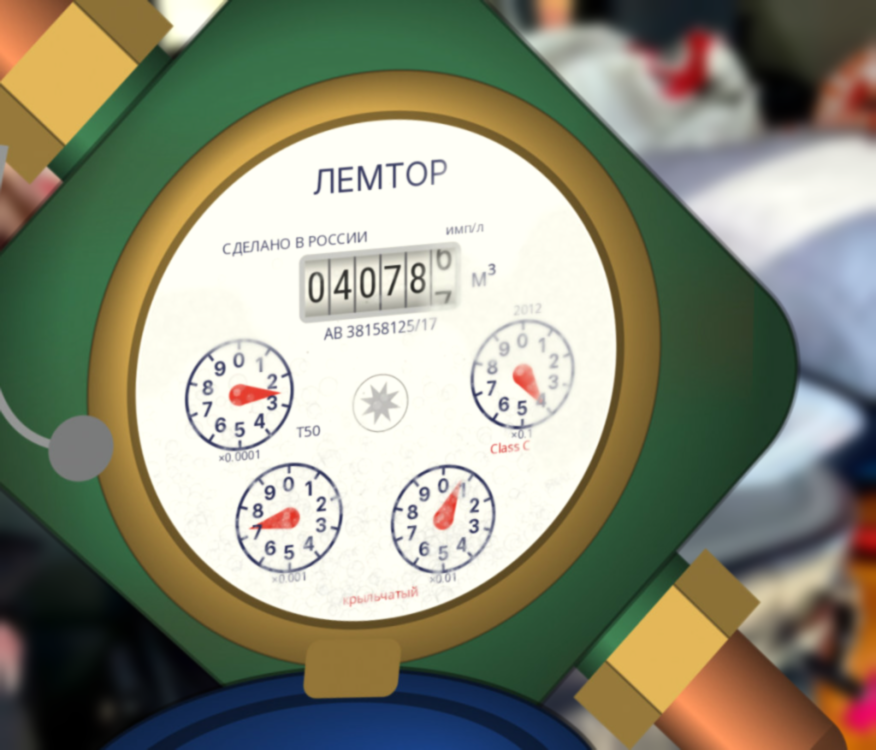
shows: value=40786.4072 unit=m³
